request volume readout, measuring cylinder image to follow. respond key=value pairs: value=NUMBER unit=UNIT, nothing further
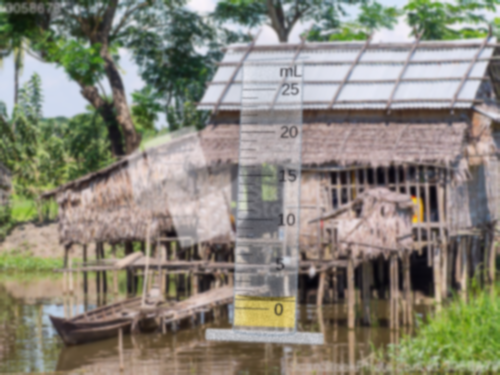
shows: value=1 unit=mL
